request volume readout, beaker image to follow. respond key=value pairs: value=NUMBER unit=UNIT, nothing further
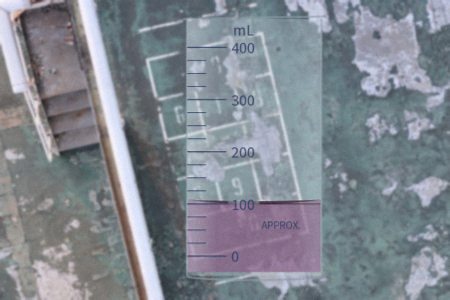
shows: value=100 unit=mL
